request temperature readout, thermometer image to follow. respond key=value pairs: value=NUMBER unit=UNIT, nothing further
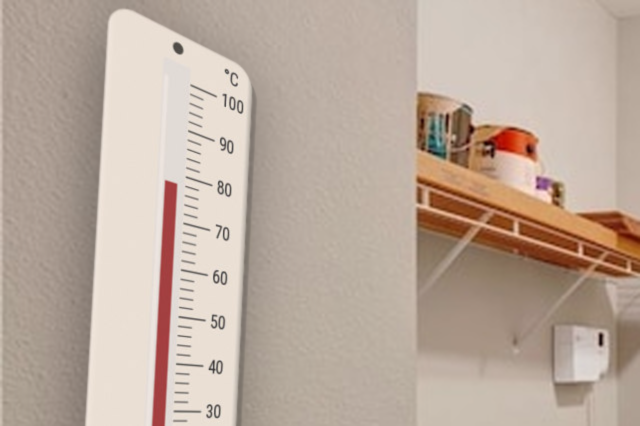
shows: value=78 unit=°C
